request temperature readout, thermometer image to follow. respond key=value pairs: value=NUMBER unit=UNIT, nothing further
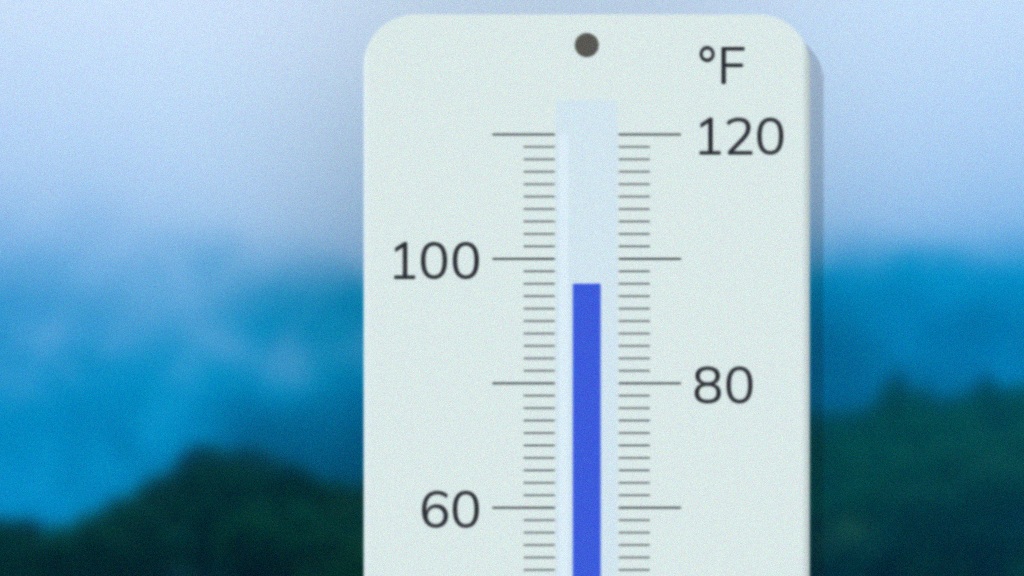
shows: value=96 unit=°F
